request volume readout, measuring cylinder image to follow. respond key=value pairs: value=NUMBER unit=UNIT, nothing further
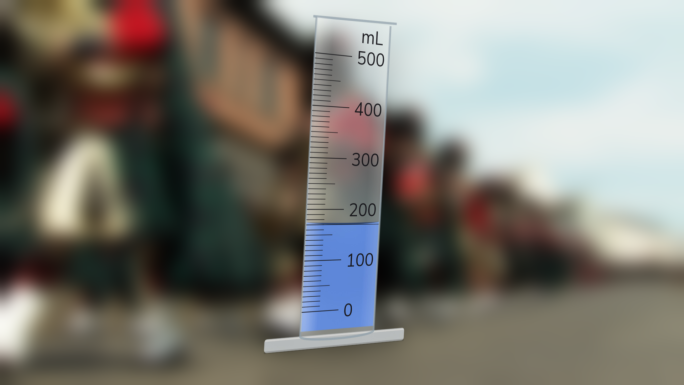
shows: value=170 unit=mL
